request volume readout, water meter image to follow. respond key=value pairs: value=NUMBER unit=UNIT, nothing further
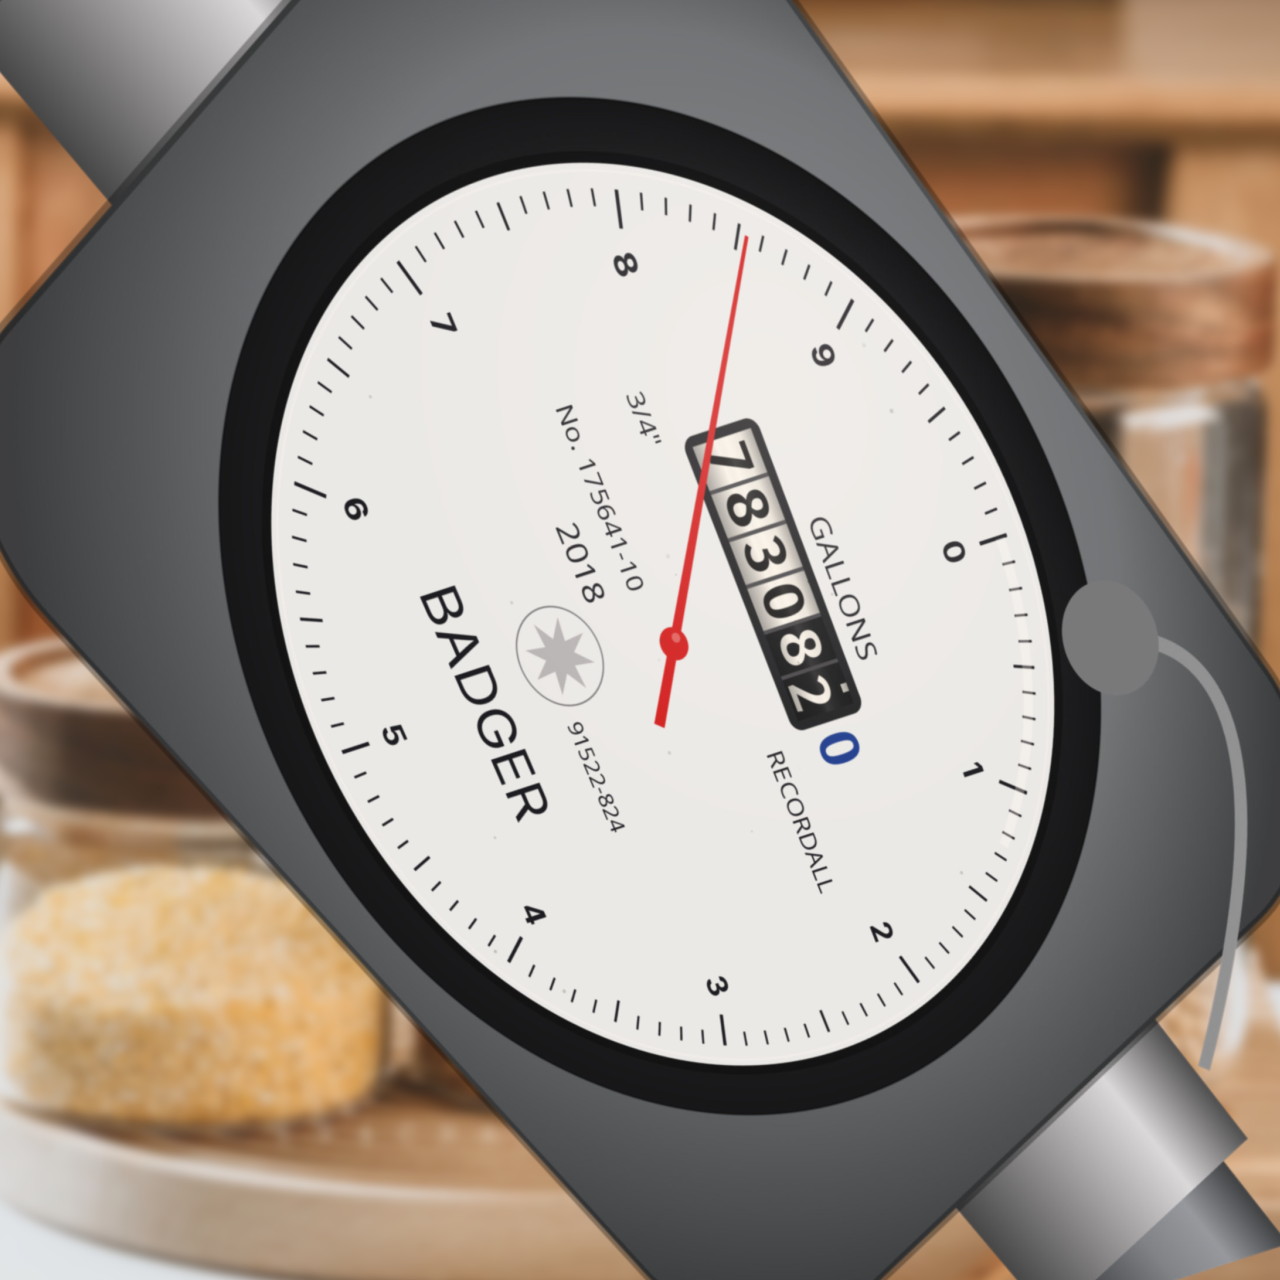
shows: value=7830818.5 unit=gal
